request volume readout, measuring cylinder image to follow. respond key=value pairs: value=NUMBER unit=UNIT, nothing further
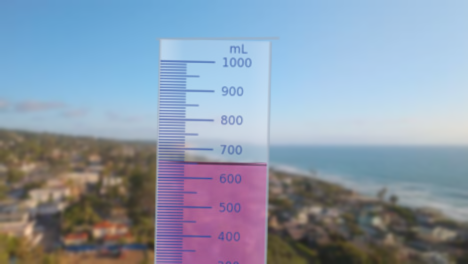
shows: value=650 unit=mL
